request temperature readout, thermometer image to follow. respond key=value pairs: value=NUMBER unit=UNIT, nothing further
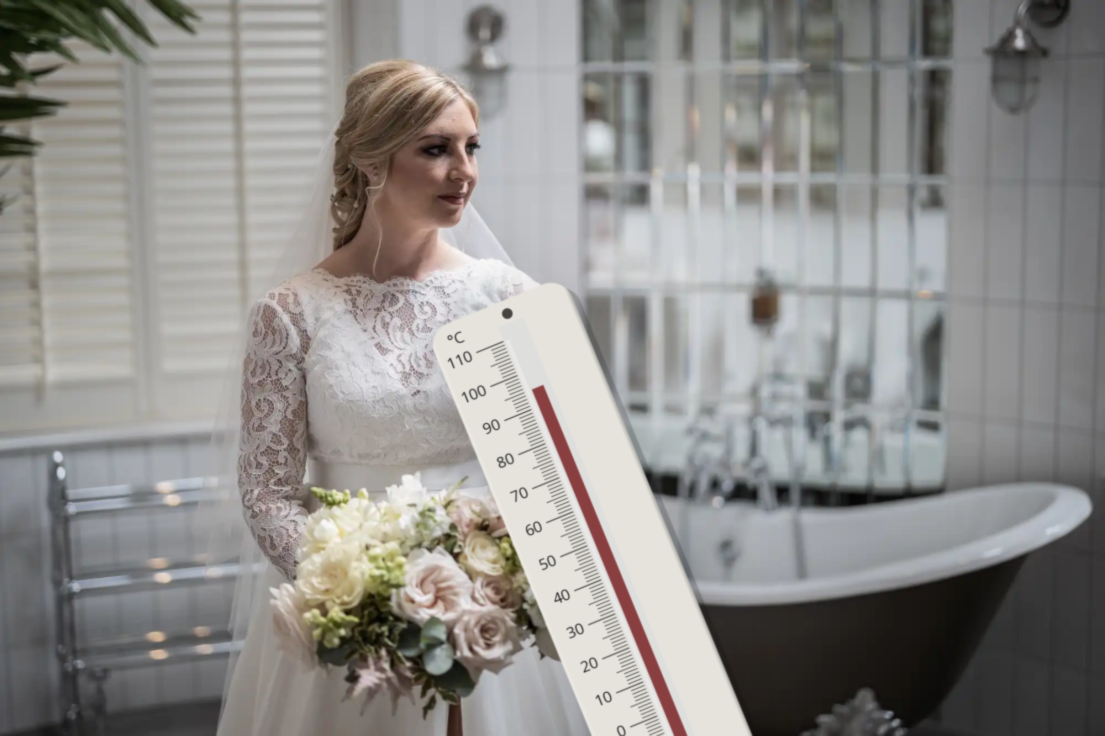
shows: value=95 unit=°C
